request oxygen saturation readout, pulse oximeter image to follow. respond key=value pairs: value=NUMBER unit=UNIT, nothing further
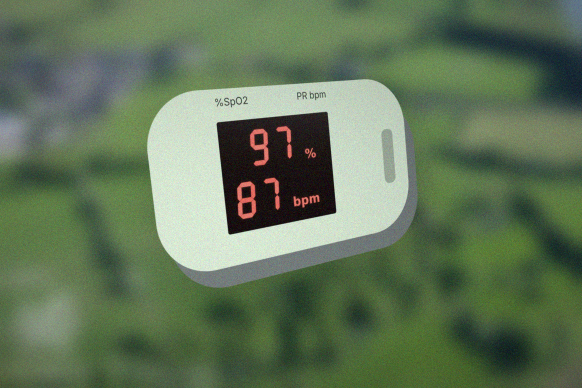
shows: value=97 unit=%
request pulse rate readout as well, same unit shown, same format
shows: value=87 unit=bpm
